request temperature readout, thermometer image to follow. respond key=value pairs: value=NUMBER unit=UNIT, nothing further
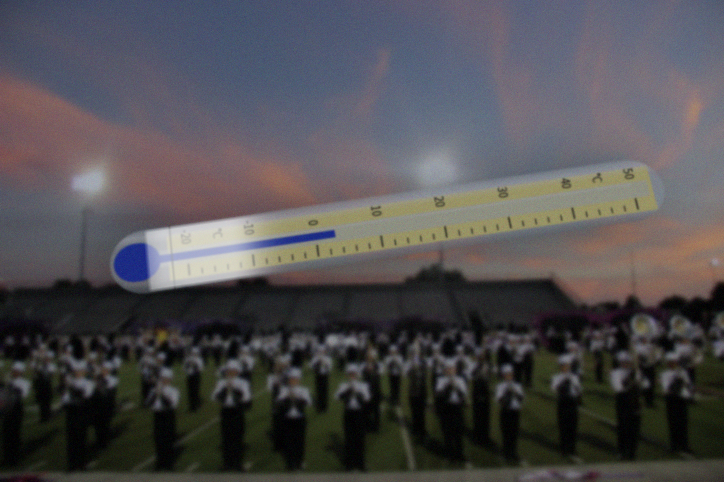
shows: value=3 unit=°C
